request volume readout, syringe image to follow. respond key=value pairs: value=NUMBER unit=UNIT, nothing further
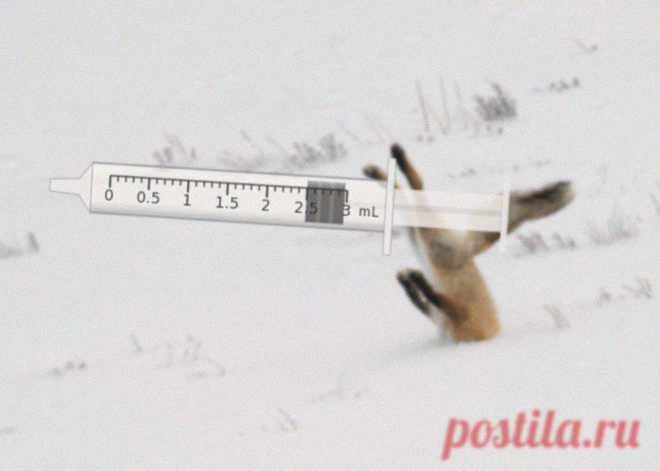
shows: value=2.5 unit=mL
